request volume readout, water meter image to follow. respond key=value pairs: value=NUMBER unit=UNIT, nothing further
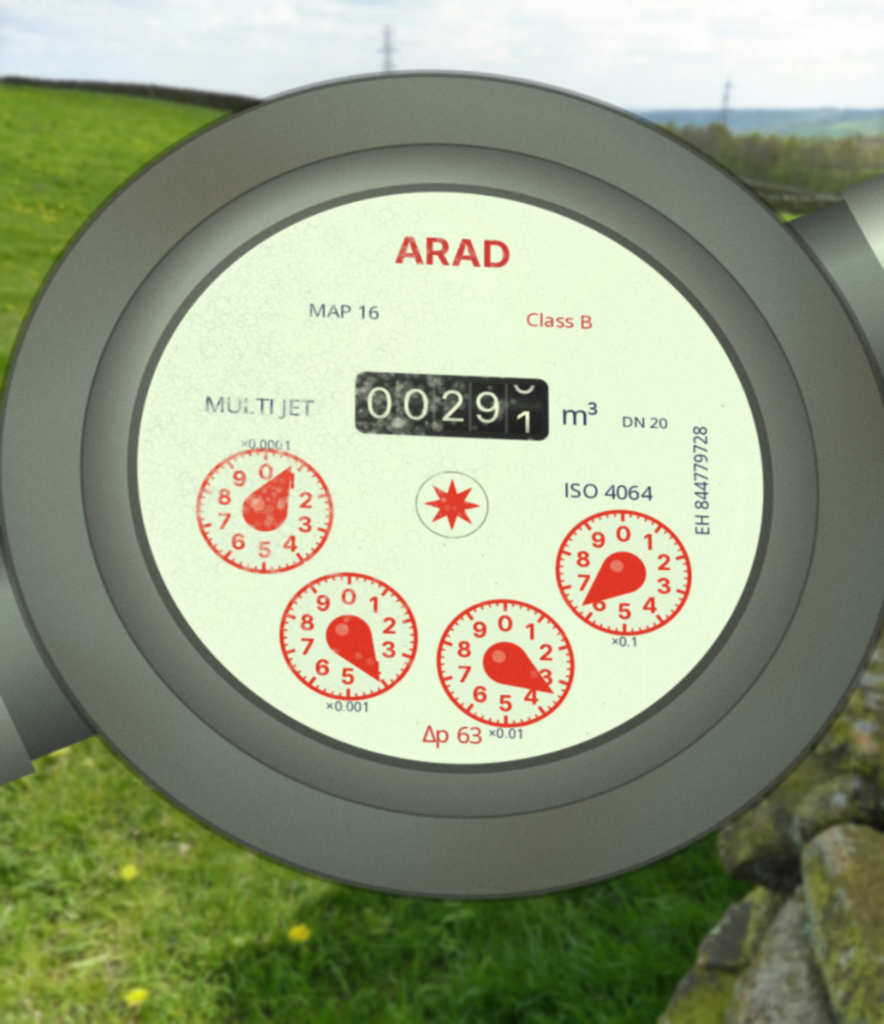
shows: value=290.6340 unit=m³
